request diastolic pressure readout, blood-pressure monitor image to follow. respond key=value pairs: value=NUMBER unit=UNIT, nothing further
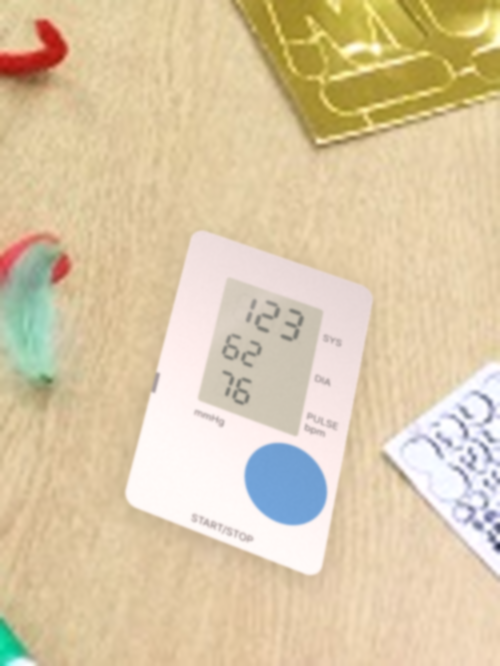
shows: value=62 unit=mmHg
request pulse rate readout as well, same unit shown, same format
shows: value=76 unit=bpm
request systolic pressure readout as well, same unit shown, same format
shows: value=123 unit=mmHg
